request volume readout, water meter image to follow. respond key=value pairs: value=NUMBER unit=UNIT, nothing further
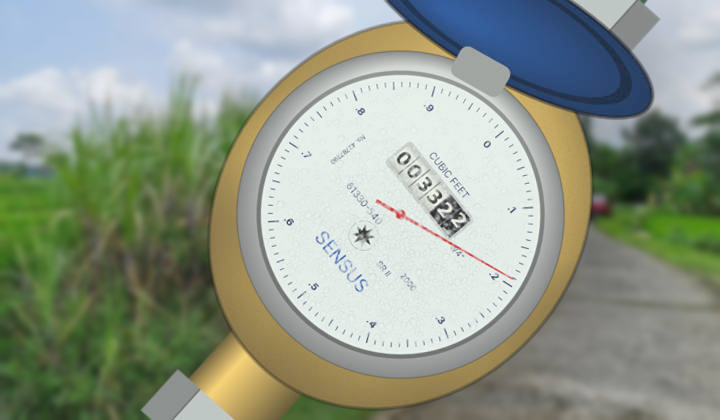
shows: value=3322.19 unit=ft³
